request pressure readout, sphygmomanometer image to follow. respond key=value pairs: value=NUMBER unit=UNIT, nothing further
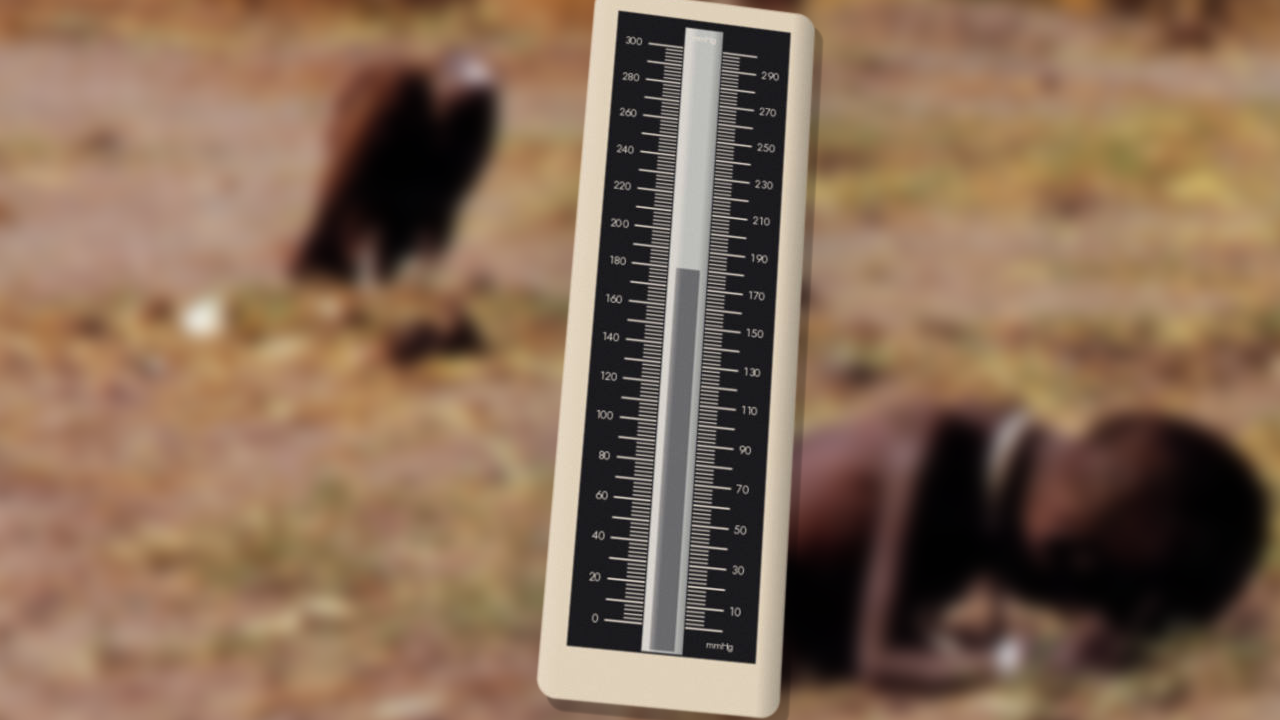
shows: value=180 unit=mmHg
